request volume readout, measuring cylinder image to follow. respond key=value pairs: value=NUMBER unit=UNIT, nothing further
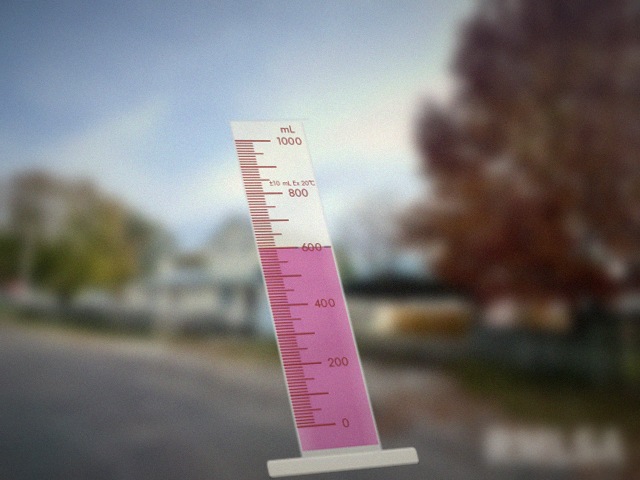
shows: value=600 unit=mL
